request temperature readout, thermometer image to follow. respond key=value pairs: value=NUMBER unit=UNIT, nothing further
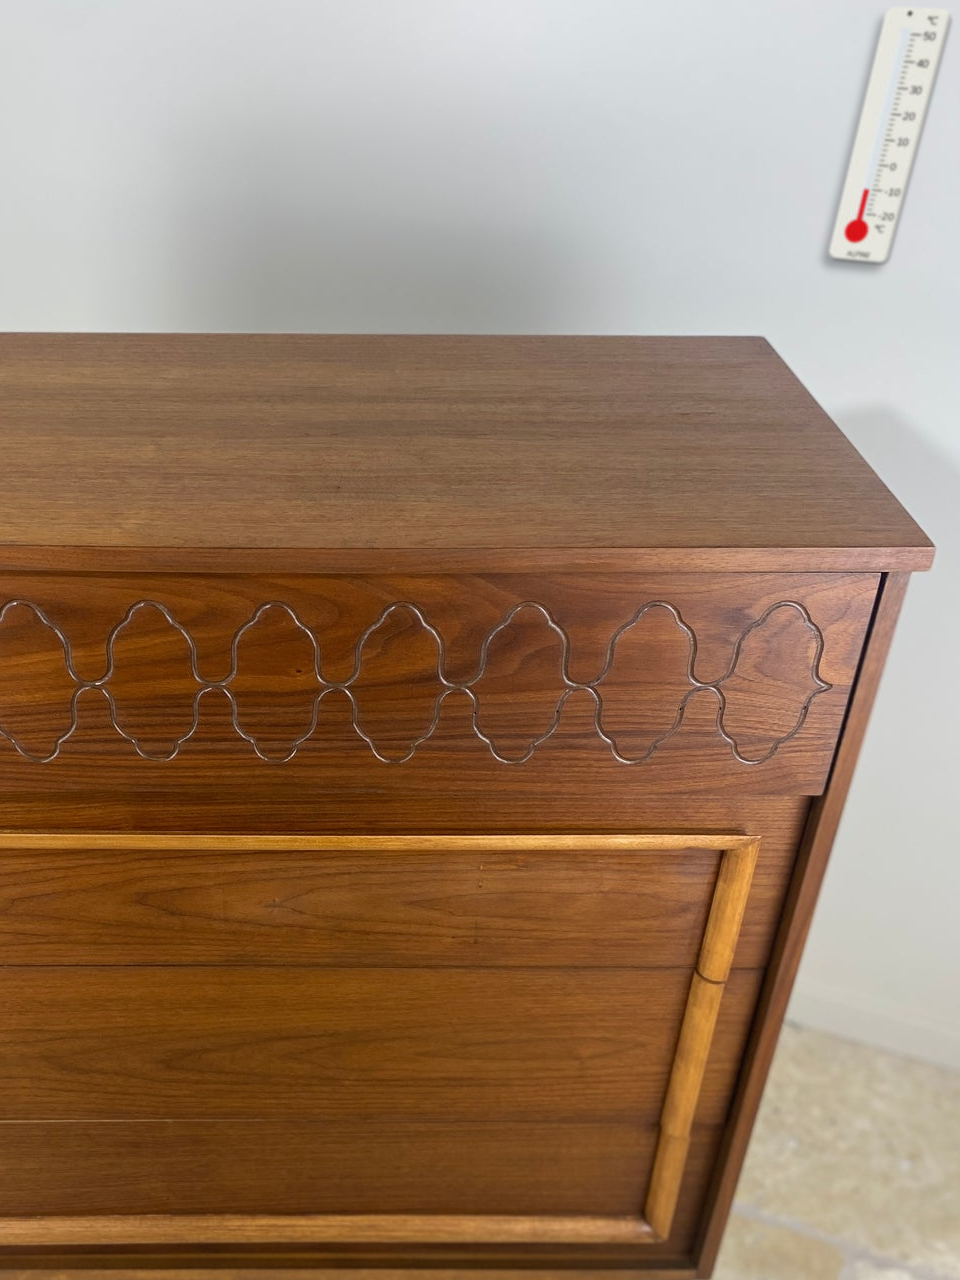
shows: value=-10 unit=°C
